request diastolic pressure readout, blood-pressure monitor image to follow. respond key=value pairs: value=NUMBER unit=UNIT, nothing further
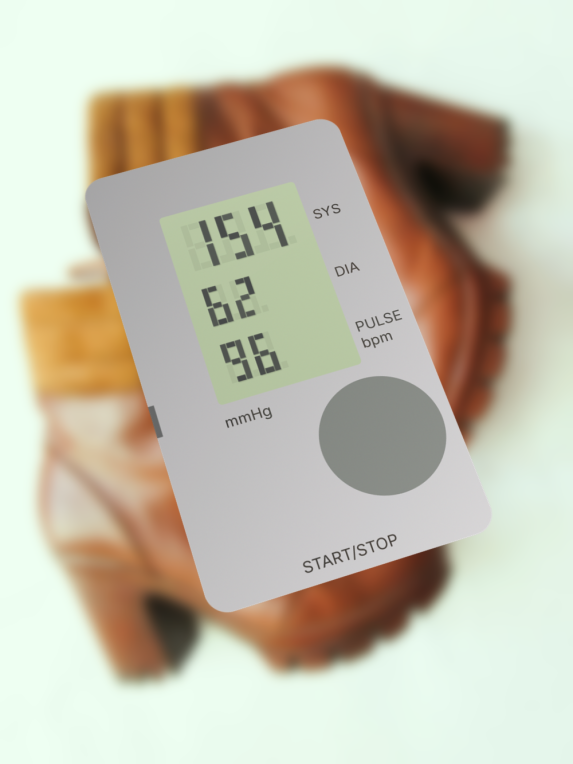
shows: value=62 unit=mmHg
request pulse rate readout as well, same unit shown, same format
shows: value=96 unit=bpm
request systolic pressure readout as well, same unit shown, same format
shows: value=154 unit=mmHg
